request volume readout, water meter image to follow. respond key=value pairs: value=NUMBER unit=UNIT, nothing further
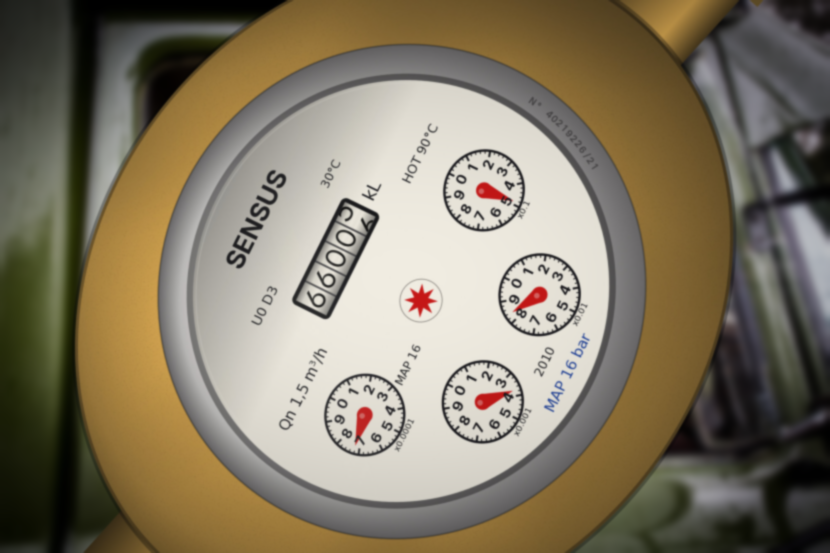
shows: value=66005.4837 unit=kL
